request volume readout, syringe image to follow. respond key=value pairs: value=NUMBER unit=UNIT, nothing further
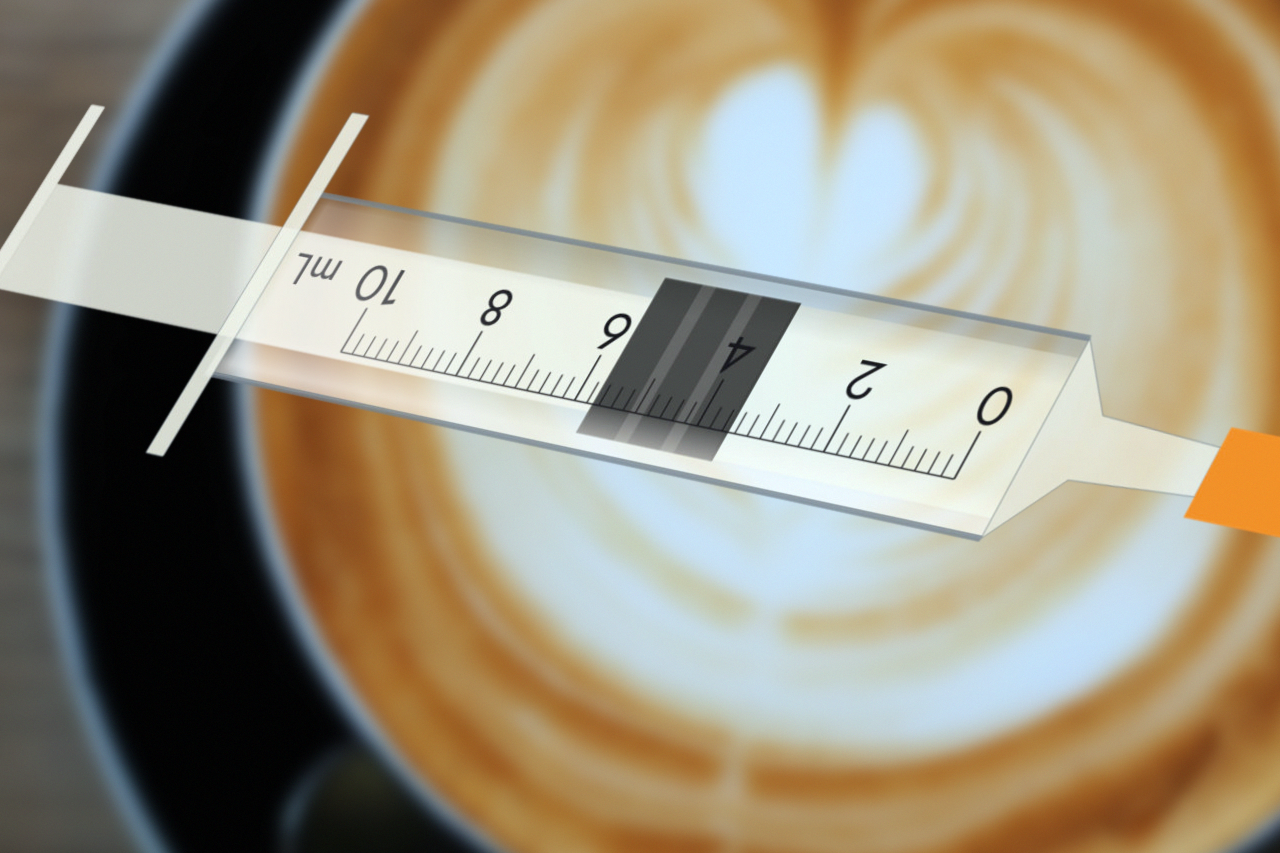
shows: value=3.5 unit=mL
